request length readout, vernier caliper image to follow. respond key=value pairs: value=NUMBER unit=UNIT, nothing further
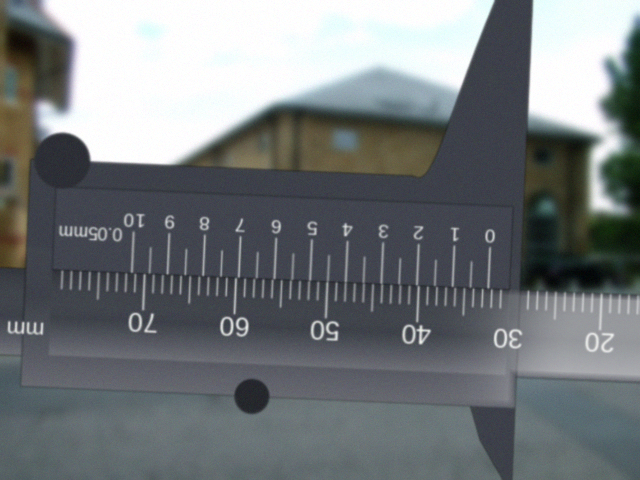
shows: value=32.4 unit=mm
